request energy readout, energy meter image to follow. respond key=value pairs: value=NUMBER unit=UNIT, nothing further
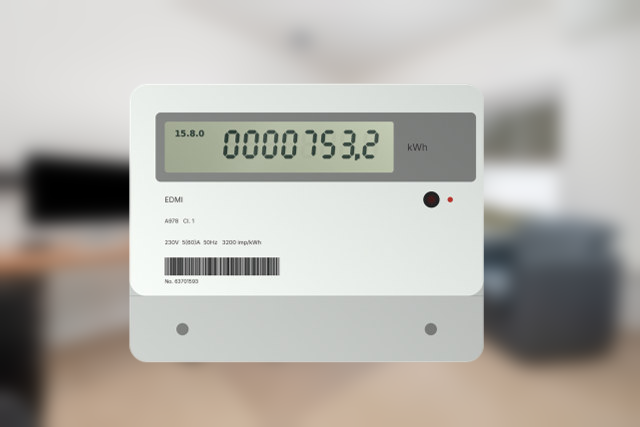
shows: value=753.2 unit=kWh
